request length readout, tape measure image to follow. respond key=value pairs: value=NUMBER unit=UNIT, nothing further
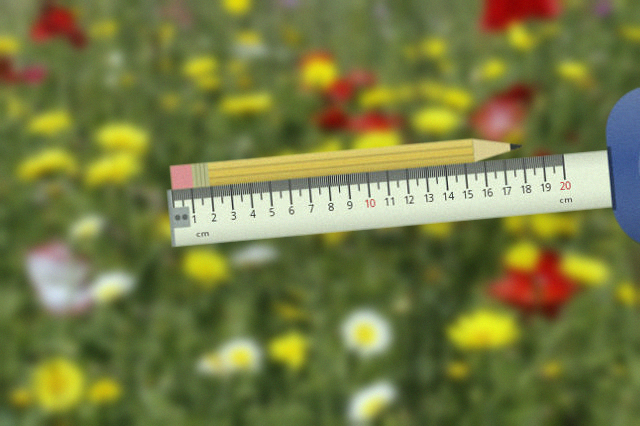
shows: value=18 unit=cm
